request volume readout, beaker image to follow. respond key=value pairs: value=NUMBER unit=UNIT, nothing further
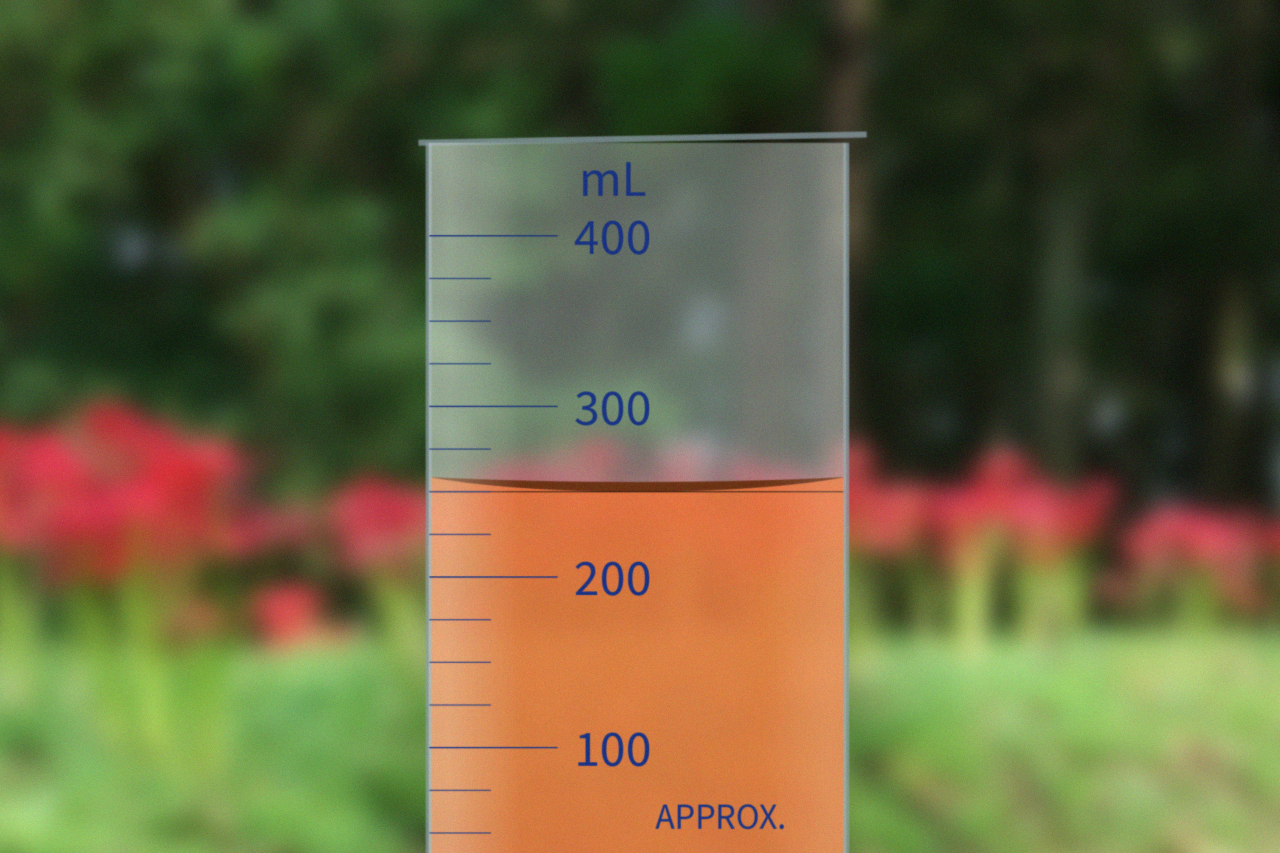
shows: value=250 unit=mL
